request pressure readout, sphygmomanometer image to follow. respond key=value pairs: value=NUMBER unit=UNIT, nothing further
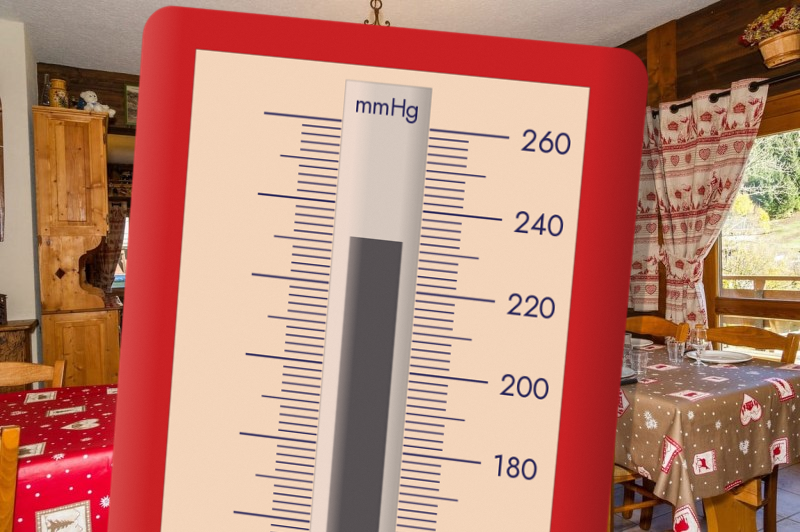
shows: value=232 unit=mmHg
